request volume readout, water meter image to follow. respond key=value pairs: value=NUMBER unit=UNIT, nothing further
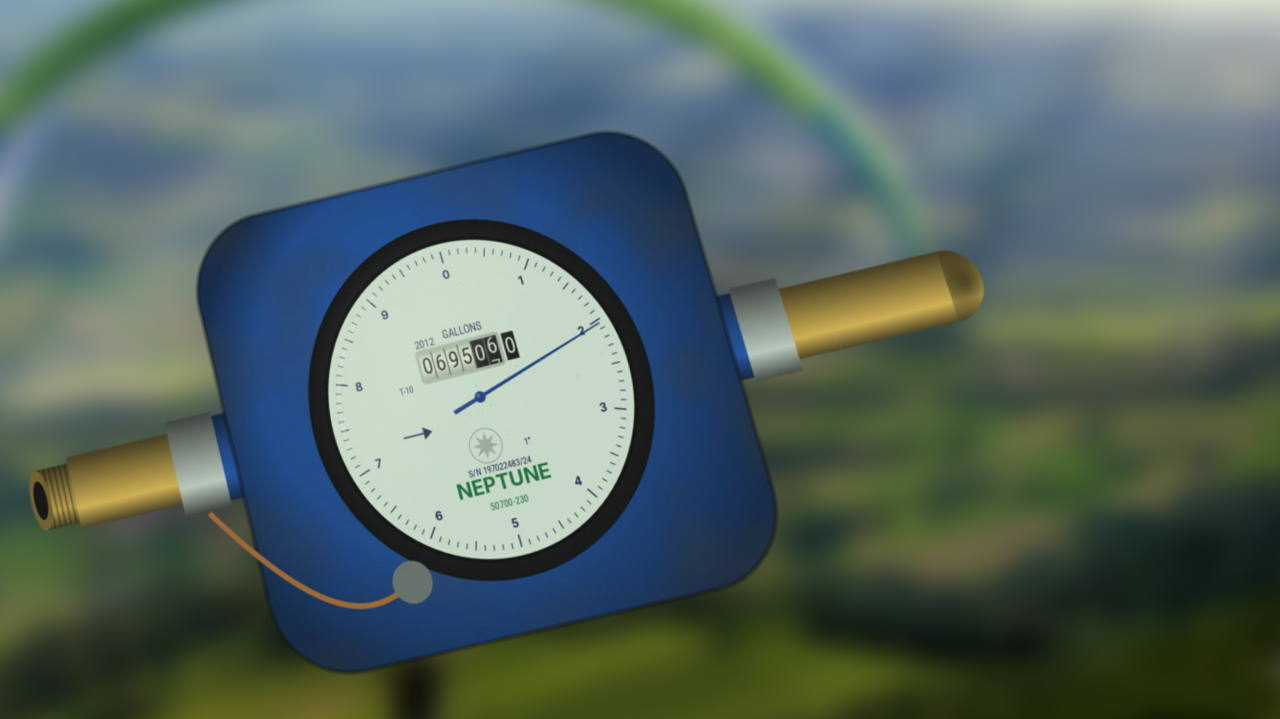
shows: value=695062.0 unit=gal
